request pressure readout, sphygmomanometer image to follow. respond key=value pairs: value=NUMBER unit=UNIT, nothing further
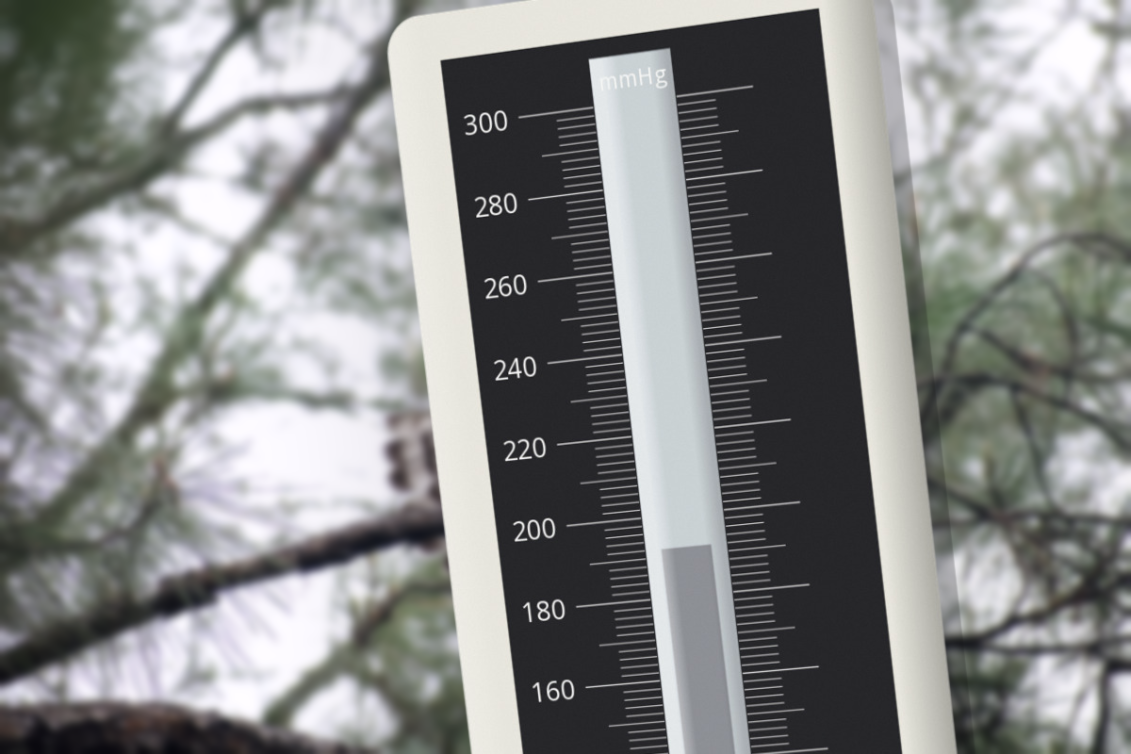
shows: value=192 unit=mmHg
